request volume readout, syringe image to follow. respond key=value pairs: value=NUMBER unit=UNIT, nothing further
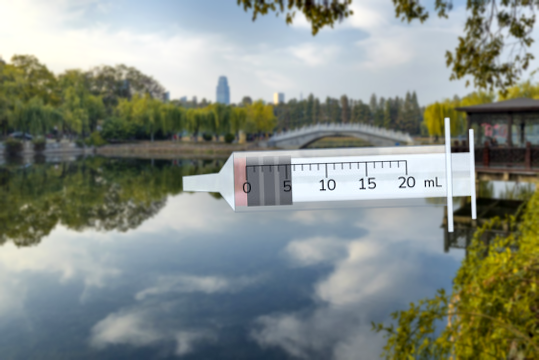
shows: value=0 unit=mL
